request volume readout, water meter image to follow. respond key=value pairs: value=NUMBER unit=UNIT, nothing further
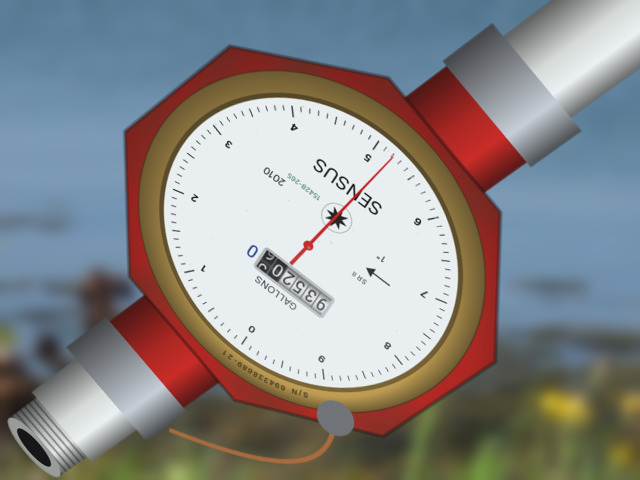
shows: value=9352055.2 unit=gal
